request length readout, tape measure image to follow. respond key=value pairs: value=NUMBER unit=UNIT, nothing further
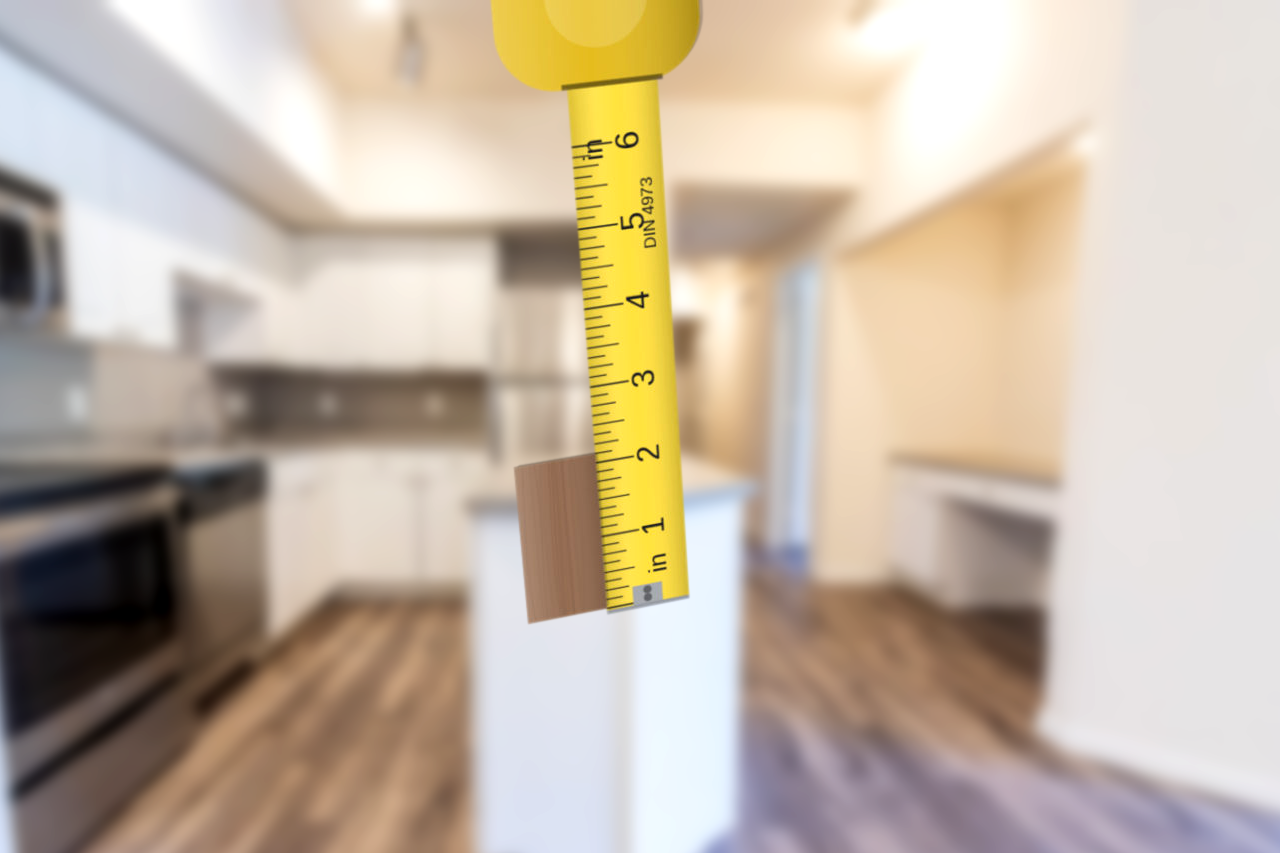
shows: value=2.125 unit=in
